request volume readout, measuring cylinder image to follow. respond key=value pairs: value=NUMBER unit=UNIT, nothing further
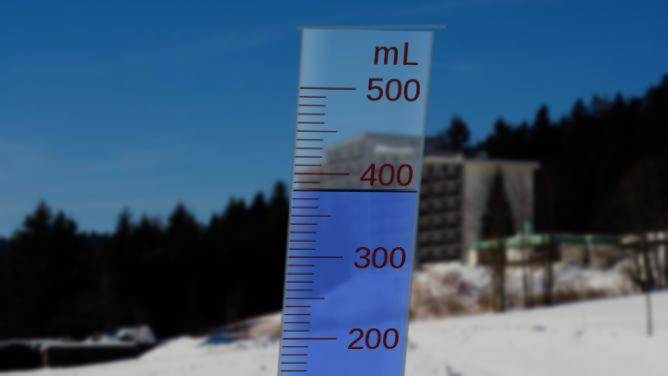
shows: value=380 unit=mL
